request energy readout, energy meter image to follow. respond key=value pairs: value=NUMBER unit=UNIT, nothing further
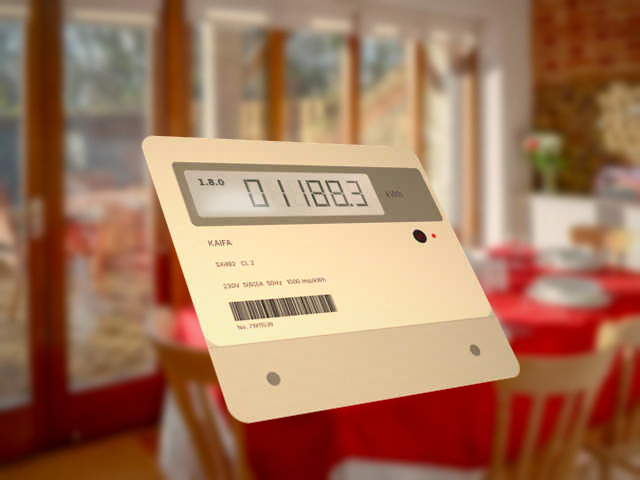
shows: value=1188.3 unit=kWh
